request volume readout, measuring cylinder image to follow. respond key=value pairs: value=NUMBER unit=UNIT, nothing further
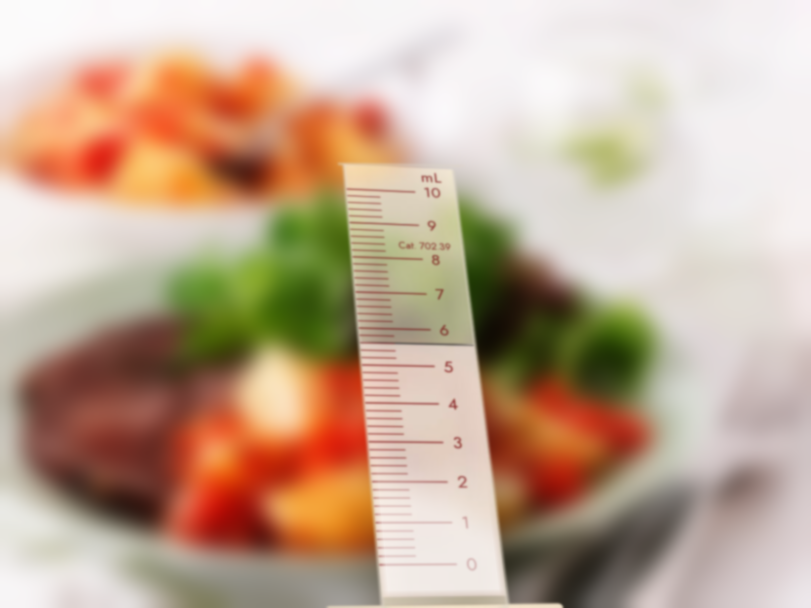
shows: value=5.6 unit=mL
